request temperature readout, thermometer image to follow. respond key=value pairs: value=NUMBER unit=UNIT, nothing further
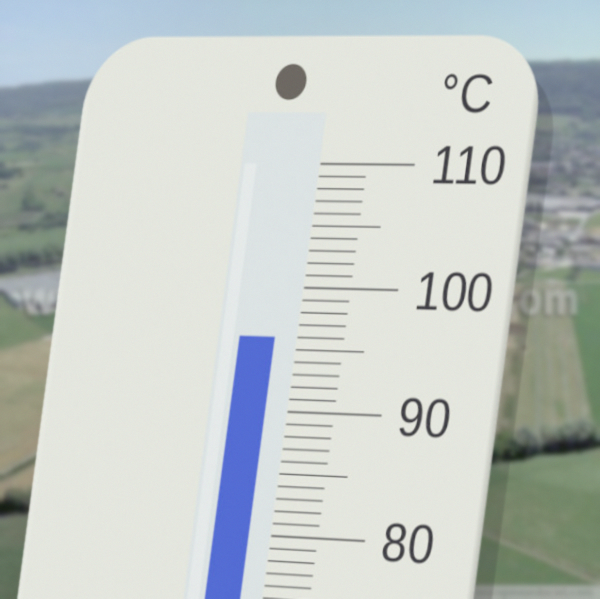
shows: value=96 unit=°C
